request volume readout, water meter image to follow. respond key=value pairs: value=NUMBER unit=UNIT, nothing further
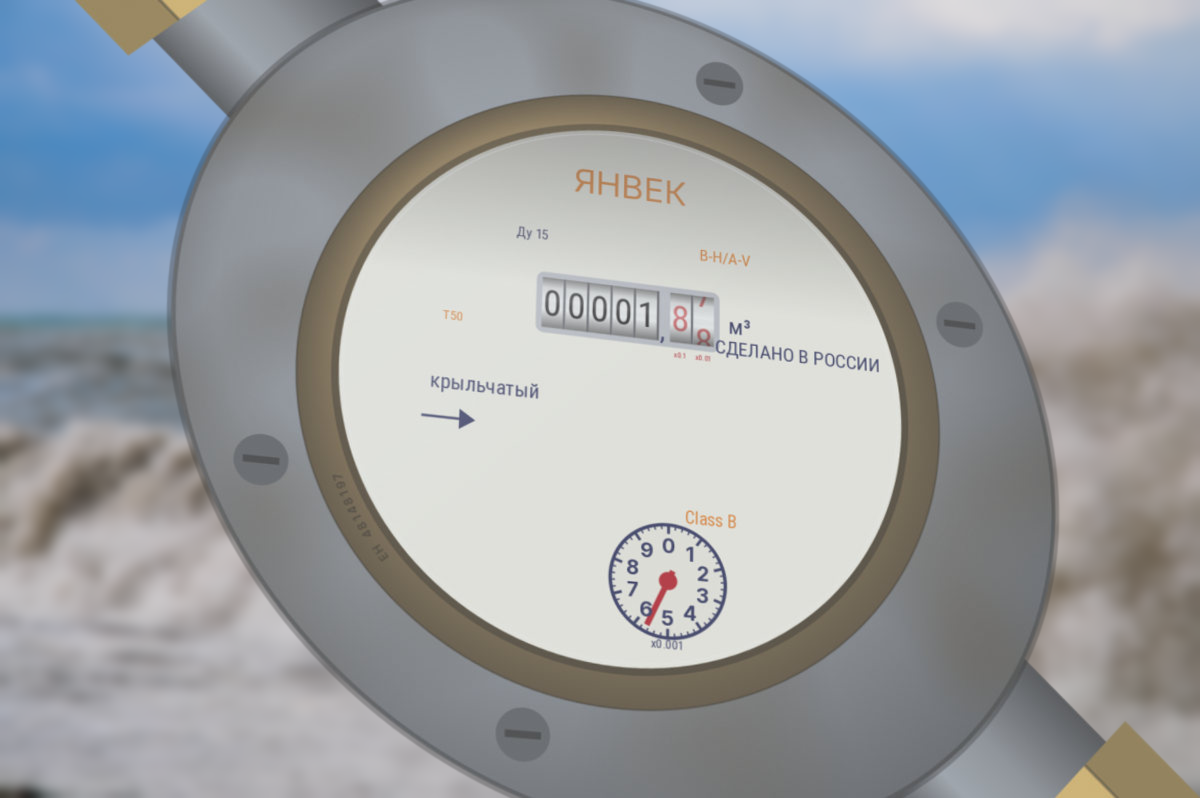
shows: value=1.875 unit=m³
